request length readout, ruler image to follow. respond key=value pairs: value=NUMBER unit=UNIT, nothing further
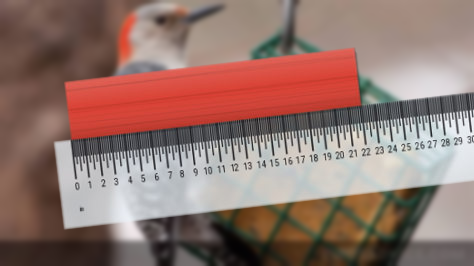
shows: value=22 unit=in
